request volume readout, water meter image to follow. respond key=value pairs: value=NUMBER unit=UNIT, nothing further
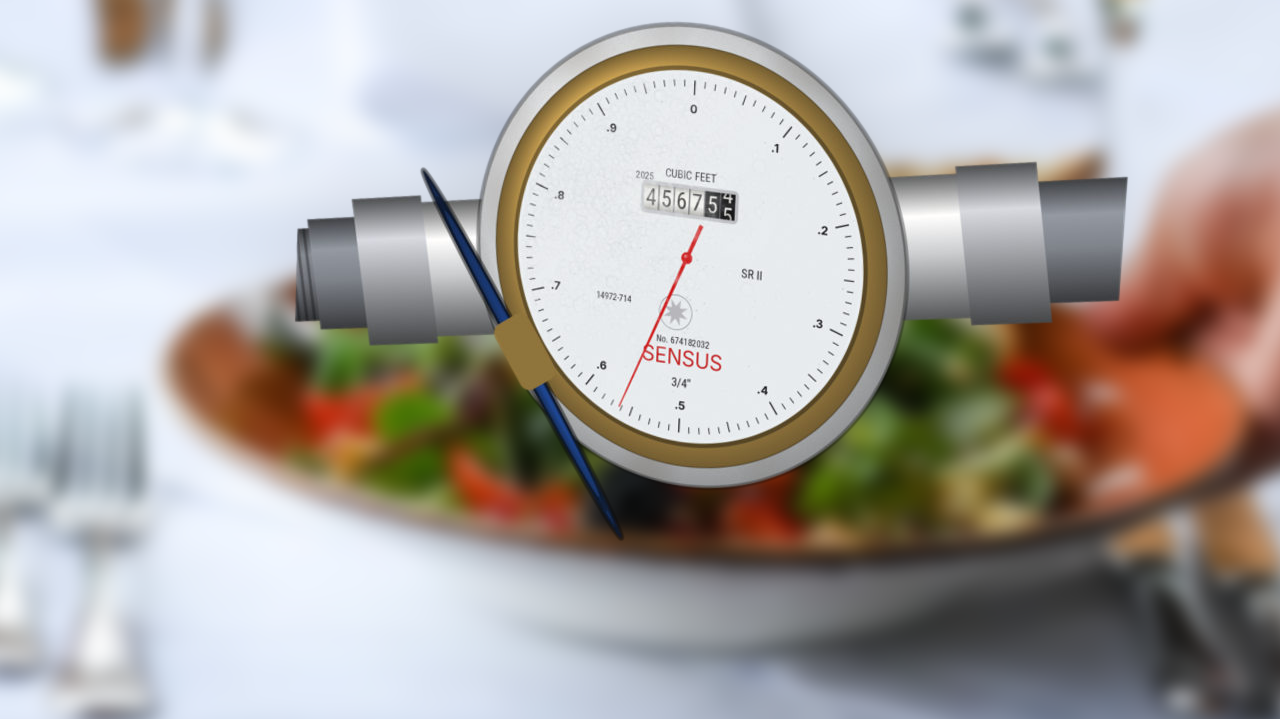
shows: value=456754.56 unit=ft³
